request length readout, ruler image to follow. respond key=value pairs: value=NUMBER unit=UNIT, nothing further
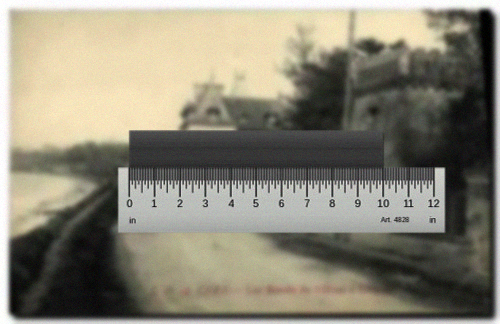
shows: value=10 unit=in
